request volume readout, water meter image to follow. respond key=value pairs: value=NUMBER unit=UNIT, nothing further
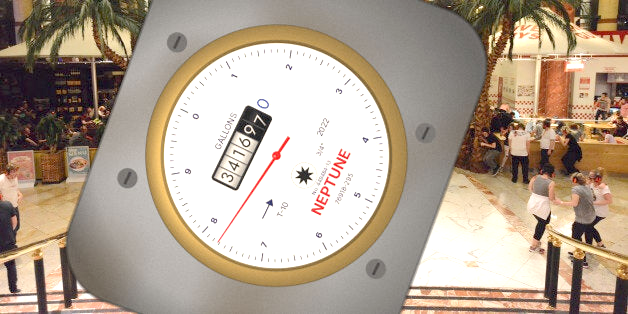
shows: value=3416967.7 unit=gal
